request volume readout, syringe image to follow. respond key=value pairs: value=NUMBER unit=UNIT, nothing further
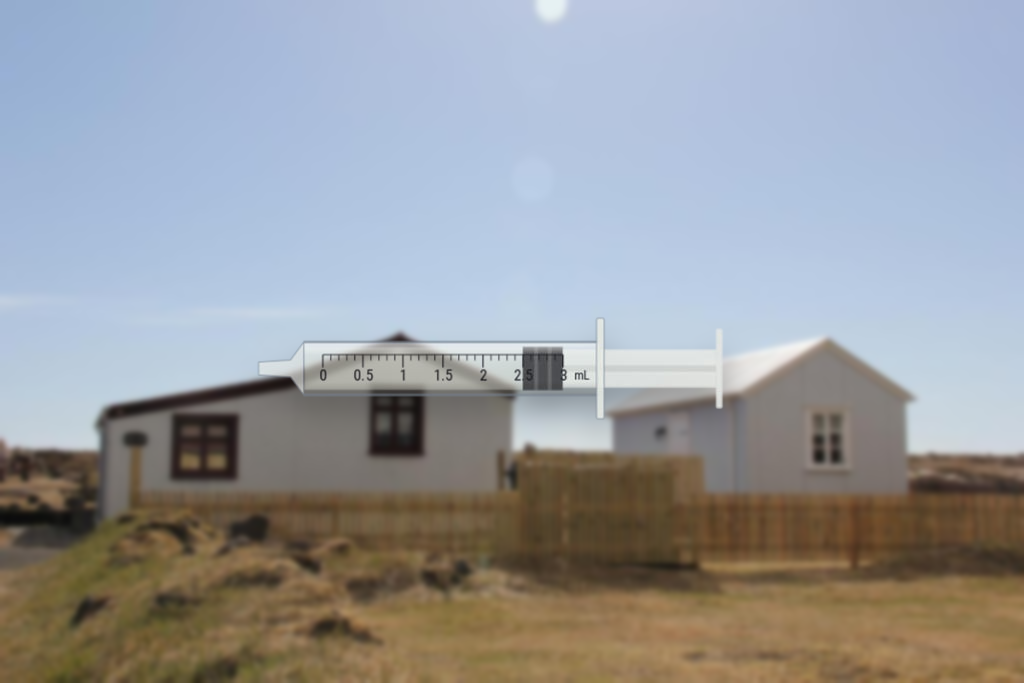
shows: value=2.5 unit=mL
